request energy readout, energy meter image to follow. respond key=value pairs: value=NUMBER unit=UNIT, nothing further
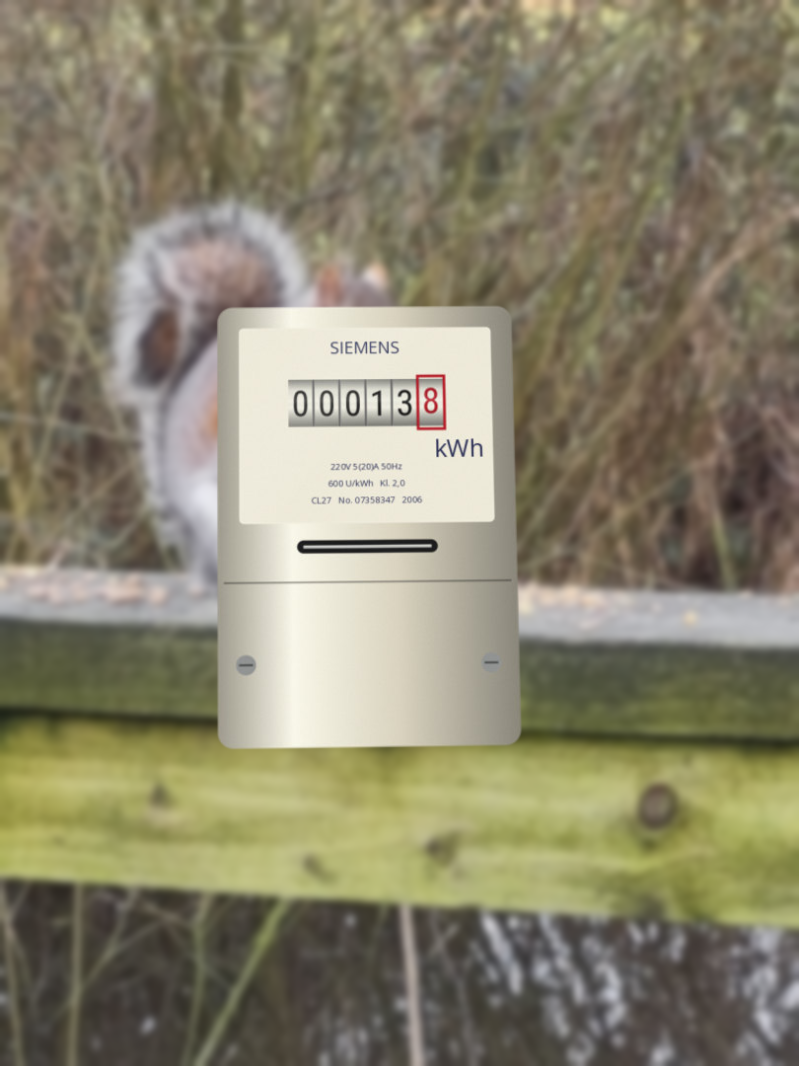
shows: value=13.8 unit=kWh
